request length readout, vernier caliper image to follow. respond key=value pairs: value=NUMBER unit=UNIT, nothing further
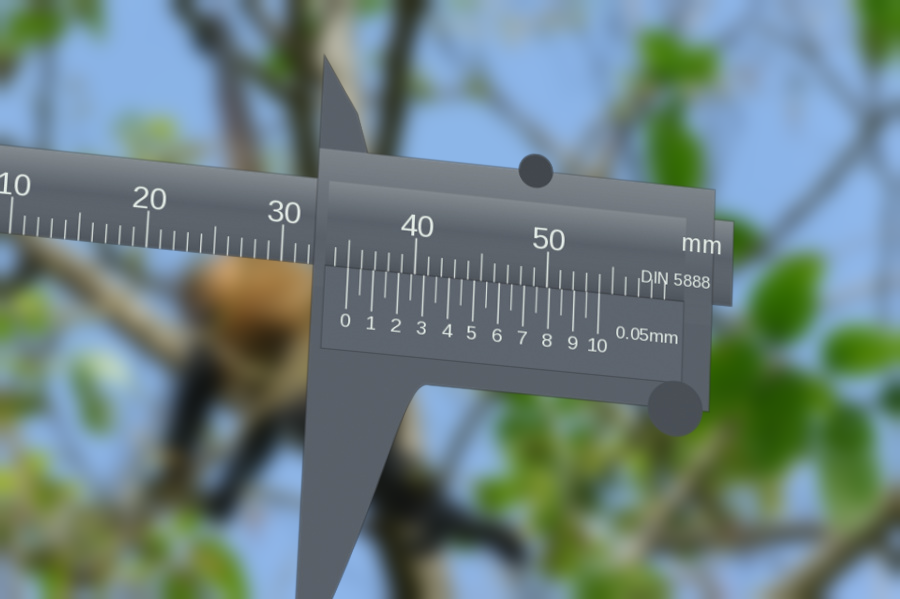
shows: value=35.0 unit=mm
